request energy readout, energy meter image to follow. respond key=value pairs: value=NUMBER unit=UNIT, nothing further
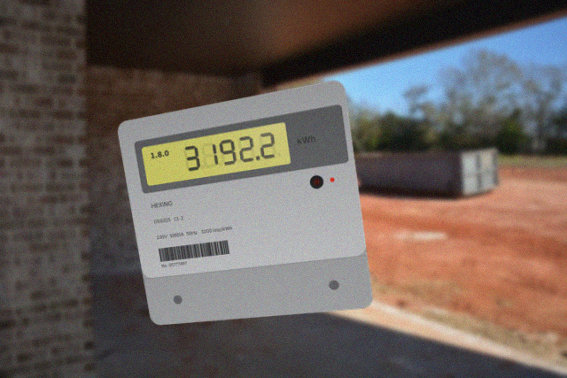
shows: value=3192.2 unit=kWh
